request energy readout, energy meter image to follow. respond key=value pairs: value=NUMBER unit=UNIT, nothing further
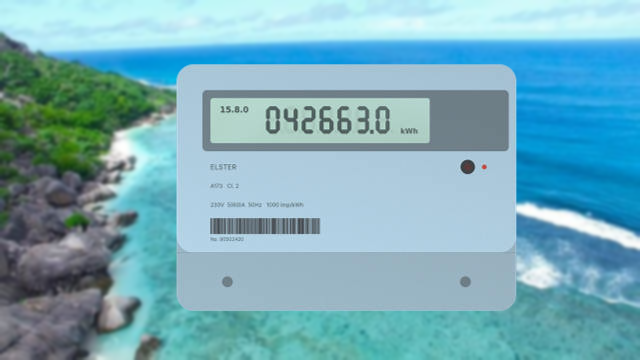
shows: value=42663.0 unit=kWh
